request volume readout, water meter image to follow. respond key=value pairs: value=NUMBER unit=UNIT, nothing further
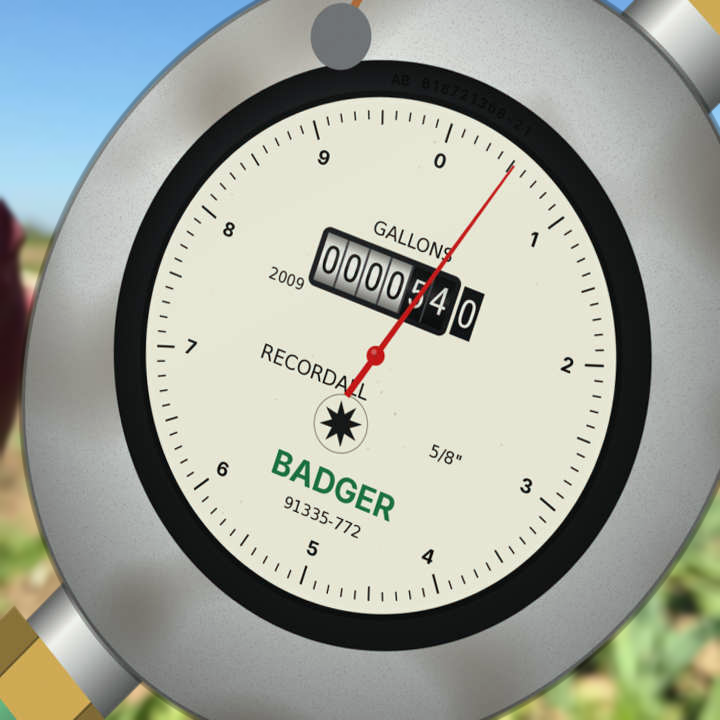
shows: value=540.5 unit=gal
